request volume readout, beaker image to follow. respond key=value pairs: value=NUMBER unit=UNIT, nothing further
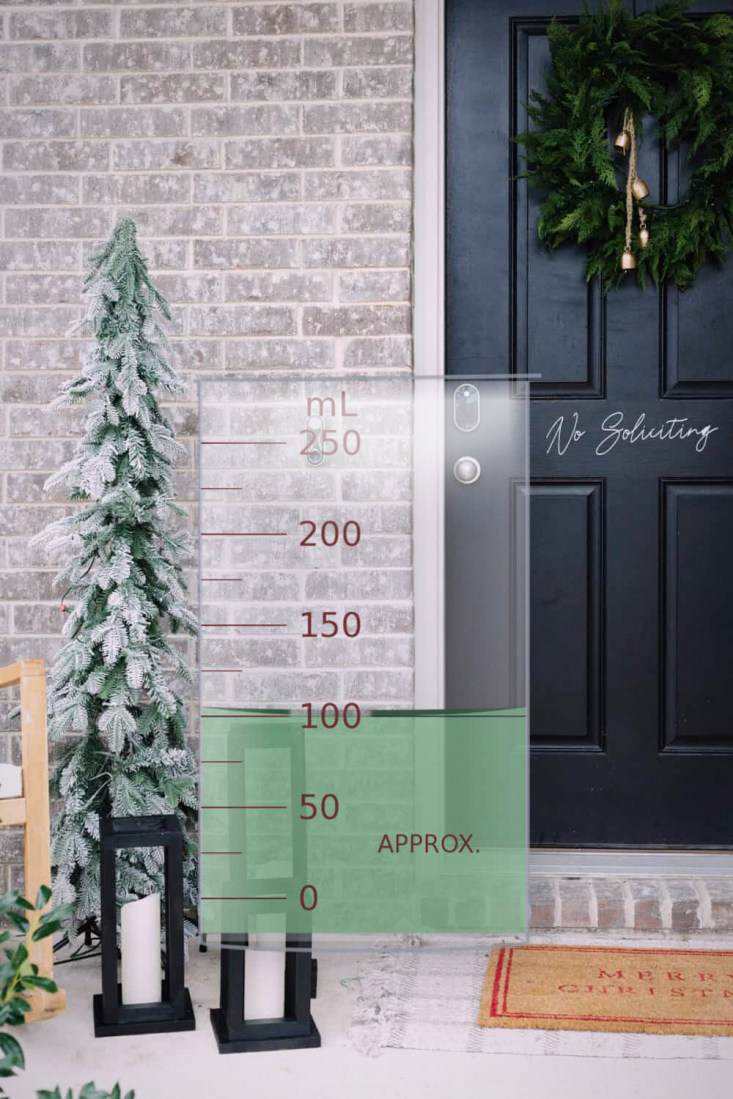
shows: value=100 unit=mL
